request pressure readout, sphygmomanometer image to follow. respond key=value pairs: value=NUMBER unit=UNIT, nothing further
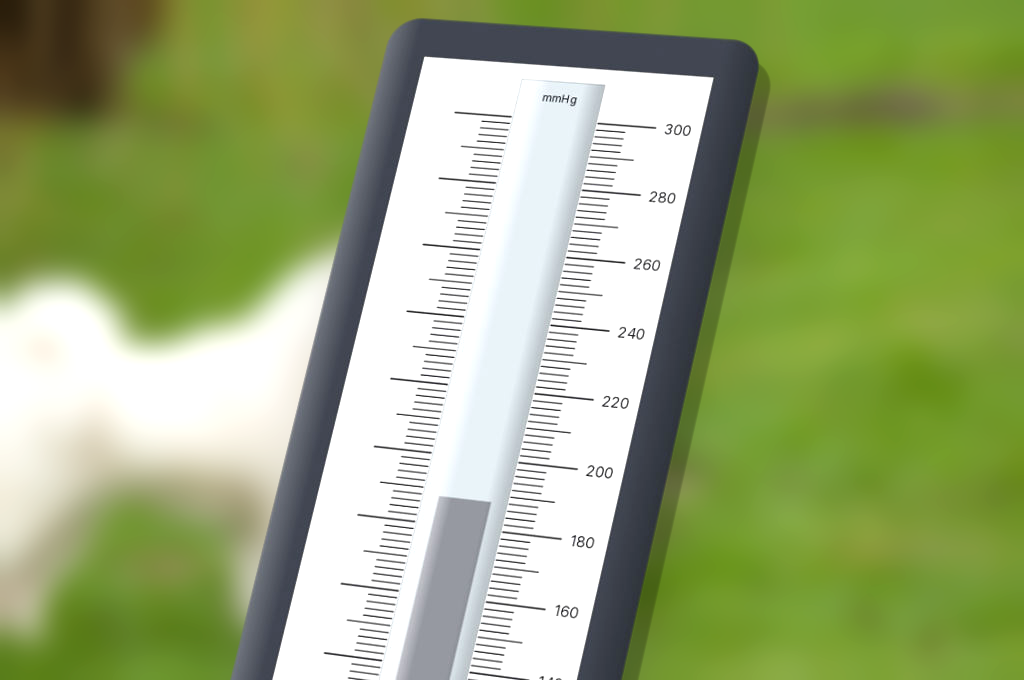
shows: value=188 unit=mmHg
